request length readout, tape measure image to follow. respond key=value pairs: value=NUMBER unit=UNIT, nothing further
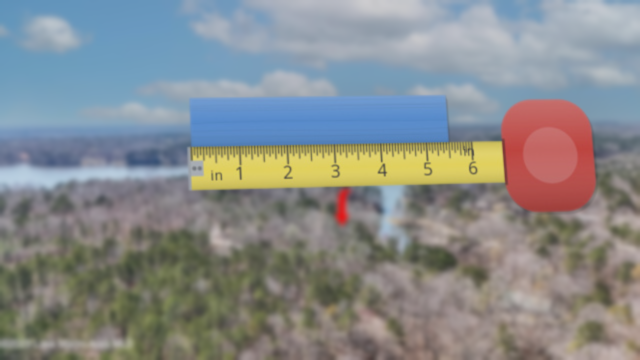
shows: value=5.5 unit=in
